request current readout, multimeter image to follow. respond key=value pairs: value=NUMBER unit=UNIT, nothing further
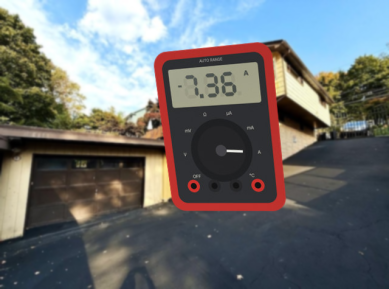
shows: value=-7.36 unit=A
